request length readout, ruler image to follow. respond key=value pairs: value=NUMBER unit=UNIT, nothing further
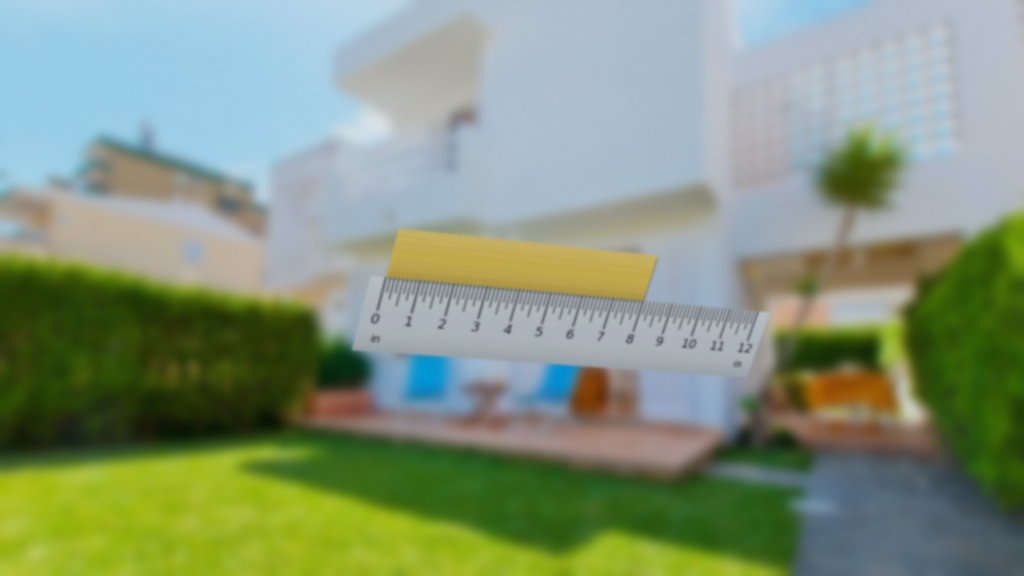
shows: value=8 unit=in
